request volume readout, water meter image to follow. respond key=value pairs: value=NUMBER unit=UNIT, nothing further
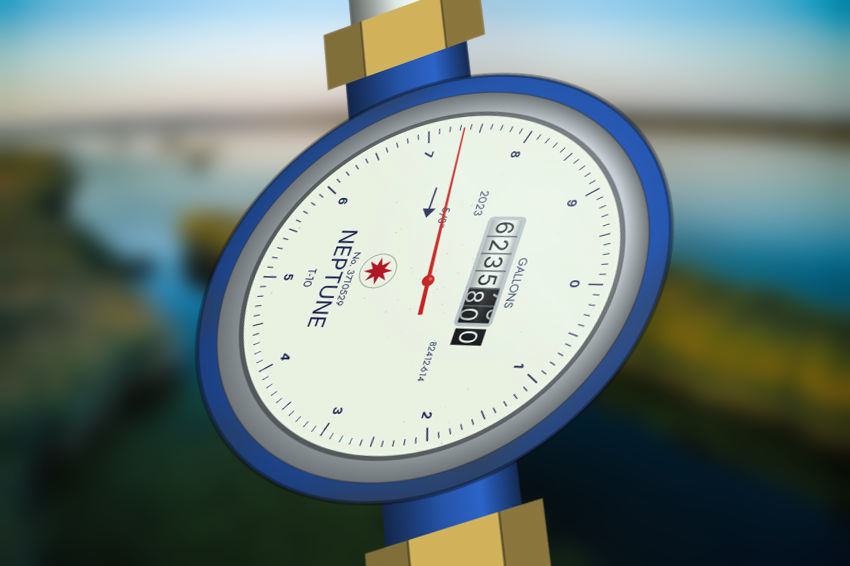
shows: value=6235797.3 unit=gal
